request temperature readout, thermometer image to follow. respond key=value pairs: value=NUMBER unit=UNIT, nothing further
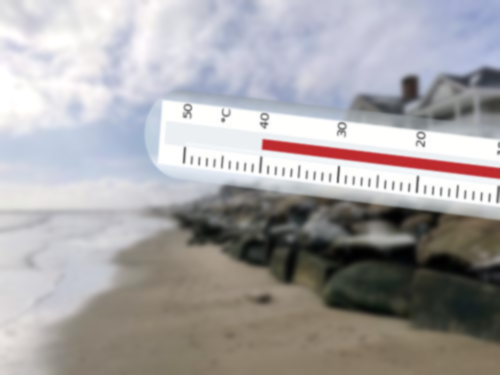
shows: value=40 unit=°C
